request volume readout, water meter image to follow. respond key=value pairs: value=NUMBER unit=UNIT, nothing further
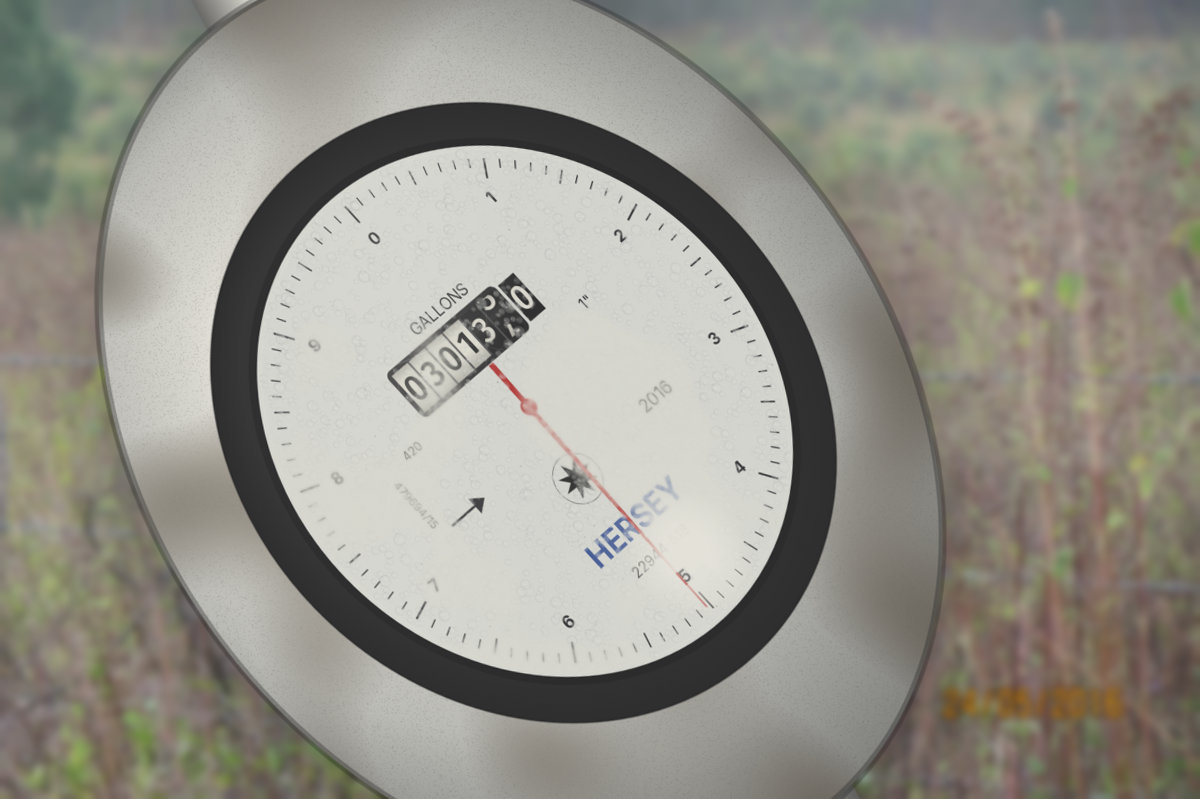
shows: value=301335.0 unit=gal
